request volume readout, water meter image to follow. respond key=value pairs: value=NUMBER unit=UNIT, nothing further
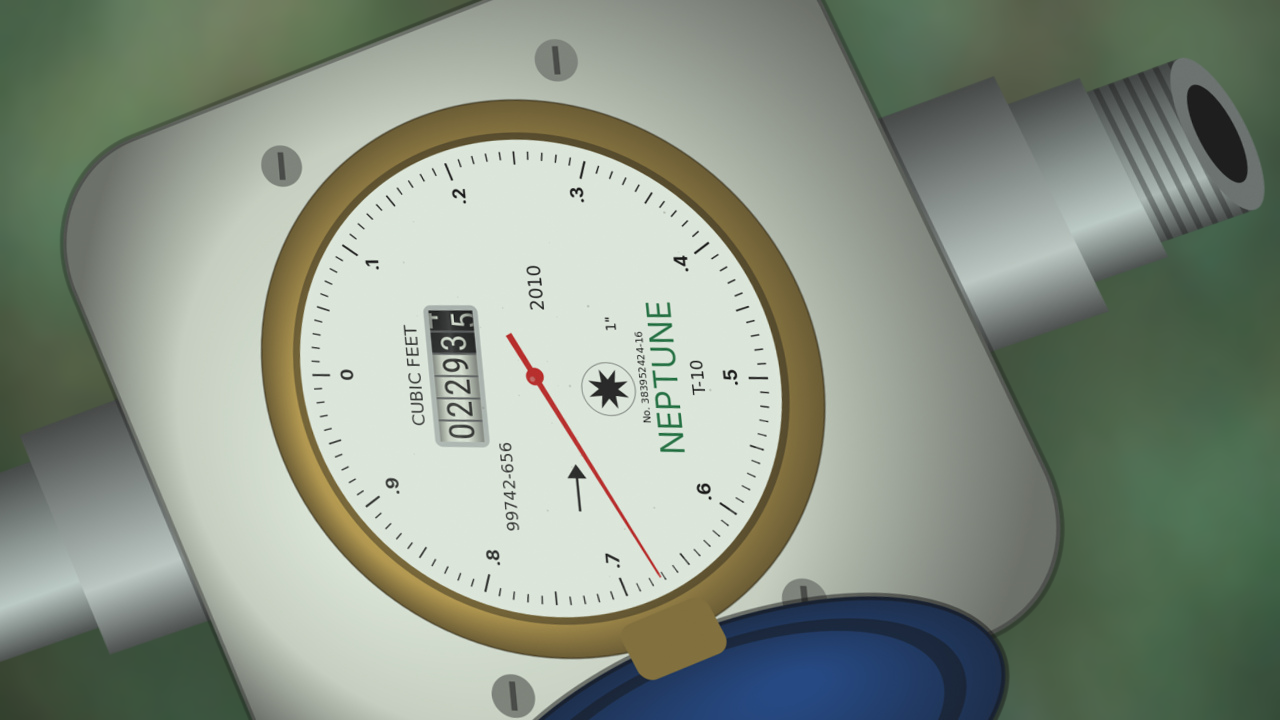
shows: value=22934.67 unit=ft³
